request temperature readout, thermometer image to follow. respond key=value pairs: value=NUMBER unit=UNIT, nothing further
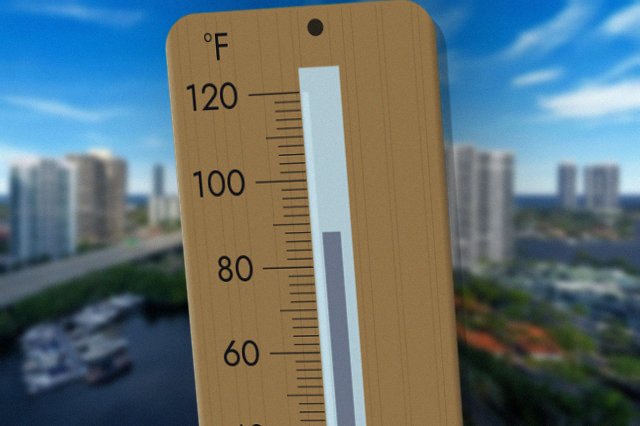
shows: value=88 unit=°F
